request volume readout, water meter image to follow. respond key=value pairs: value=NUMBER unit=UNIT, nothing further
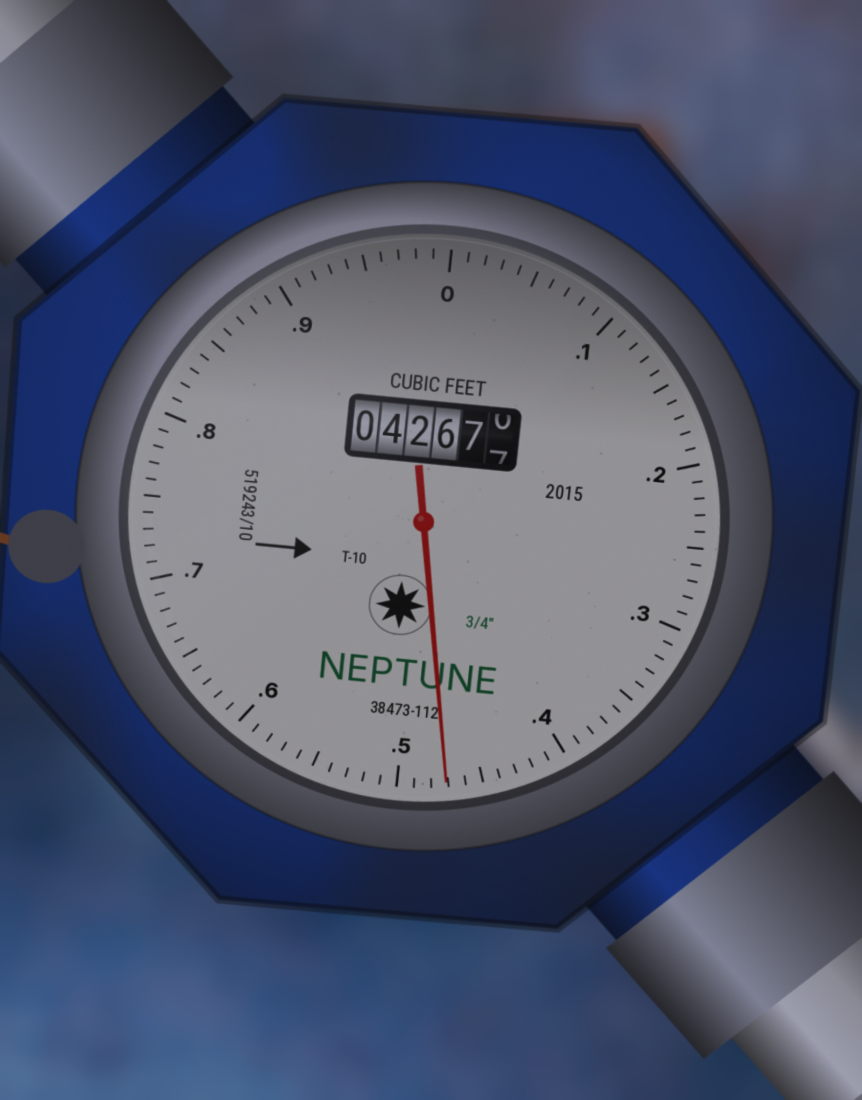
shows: value=42676.47 unit=ft³
